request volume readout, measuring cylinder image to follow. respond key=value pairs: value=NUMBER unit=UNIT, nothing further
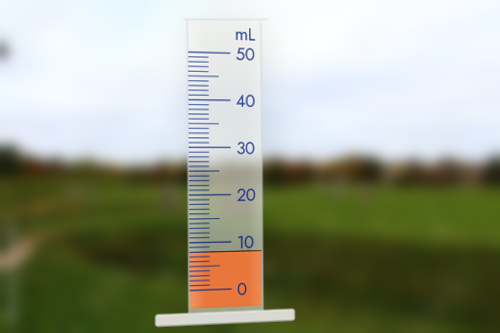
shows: value=8 unit=mL
